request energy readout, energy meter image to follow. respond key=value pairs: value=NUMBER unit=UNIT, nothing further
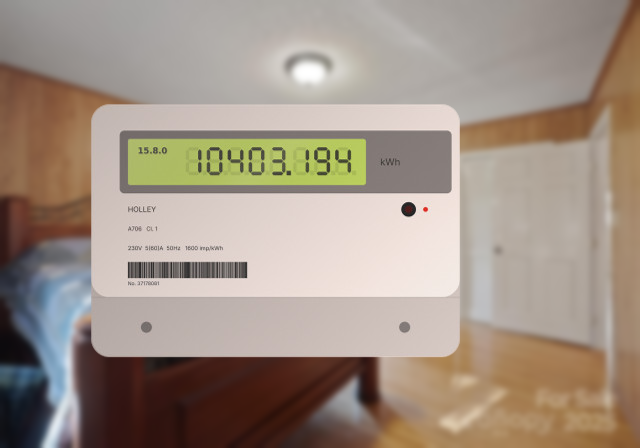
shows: value=10403.194 unit=kWh
